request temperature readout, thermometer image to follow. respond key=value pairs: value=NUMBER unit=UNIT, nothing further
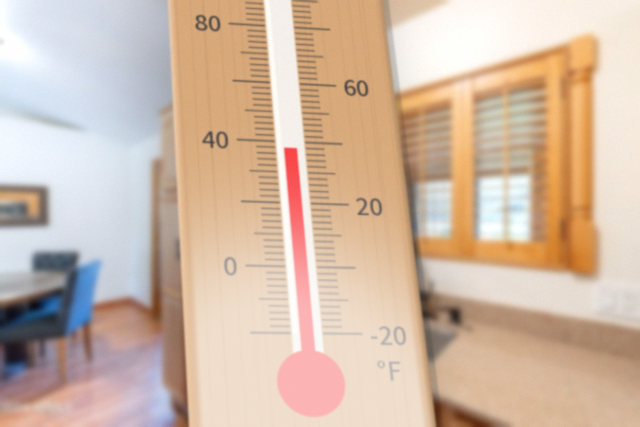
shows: value=38 unit=°F
